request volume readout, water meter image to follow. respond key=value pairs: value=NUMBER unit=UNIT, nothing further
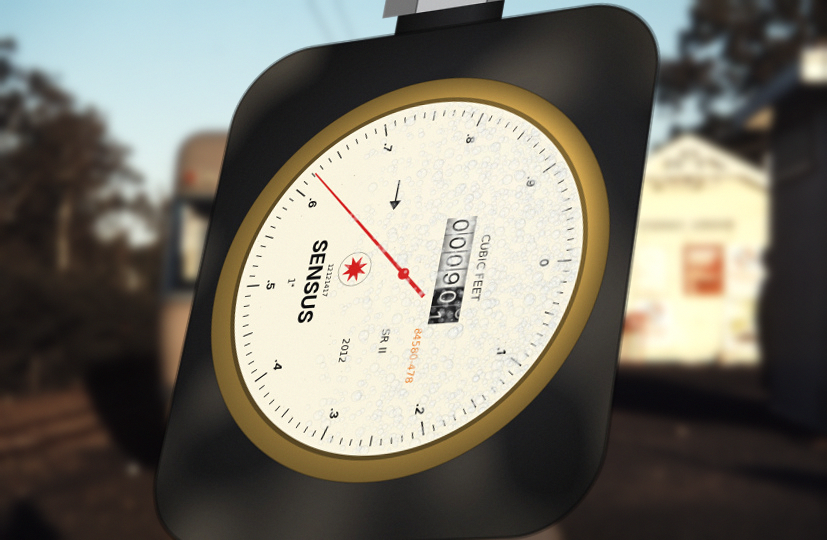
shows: value=900.62 unit=ft³
